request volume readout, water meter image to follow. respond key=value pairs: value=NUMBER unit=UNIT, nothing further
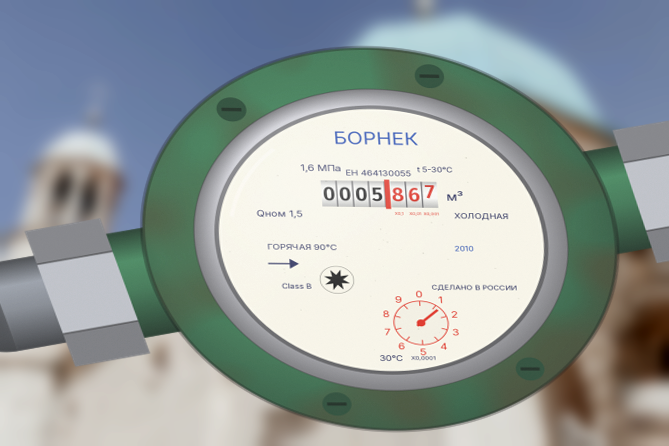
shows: value=5.8671 unit=m³
